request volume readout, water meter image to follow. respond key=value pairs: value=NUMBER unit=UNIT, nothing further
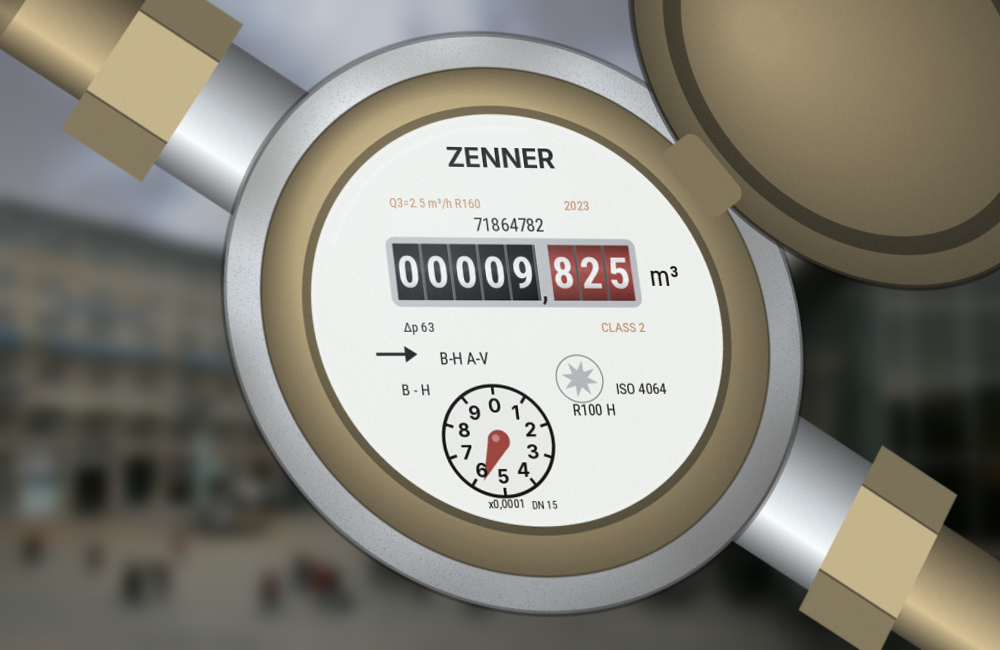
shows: value=9.8255 unit=m³
